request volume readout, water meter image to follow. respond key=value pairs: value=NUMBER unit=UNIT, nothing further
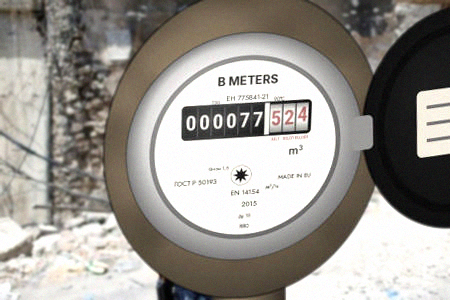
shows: value=77.524 unit=m³
